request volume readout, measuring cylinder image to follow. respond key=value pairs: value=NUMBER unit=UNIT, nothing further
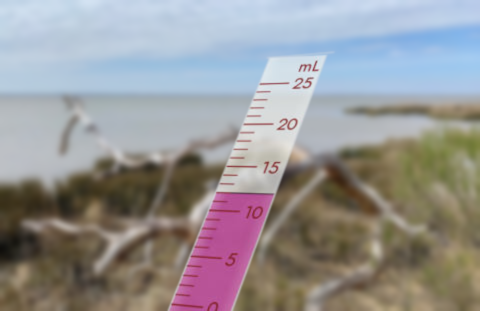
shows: value=12 unit=mL
